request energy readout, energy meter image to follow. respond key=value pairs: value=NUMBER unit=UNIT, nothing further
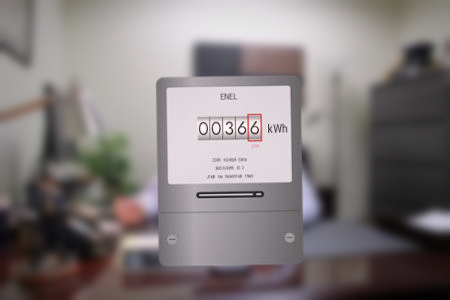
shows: value=36.6 unit=kWh
